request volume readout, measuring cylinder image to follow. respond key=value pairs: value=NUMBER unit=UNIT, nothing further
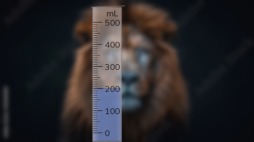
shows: value=200 unit=mL
